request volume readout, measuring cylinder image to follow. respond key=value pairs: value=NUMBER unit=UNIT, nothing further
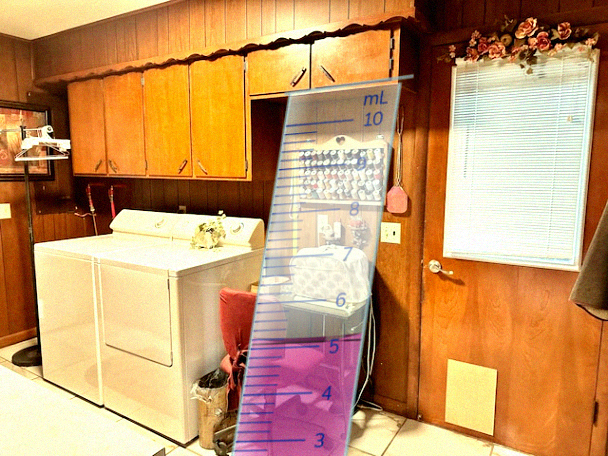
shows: value=5.1 unit=mL
